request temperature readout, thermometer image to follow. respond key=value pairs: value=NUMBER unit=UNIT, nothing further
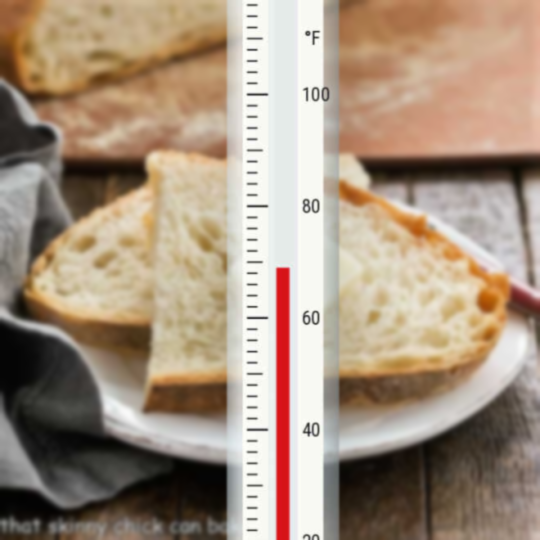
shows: value=69 unit=°F
